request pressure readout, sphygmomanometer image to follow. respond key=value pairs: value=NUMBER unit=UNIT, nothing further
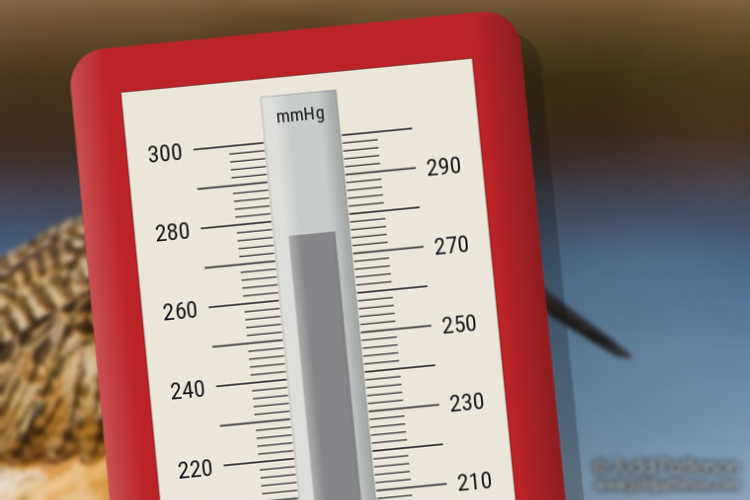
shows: value=276 unit=mmHg
